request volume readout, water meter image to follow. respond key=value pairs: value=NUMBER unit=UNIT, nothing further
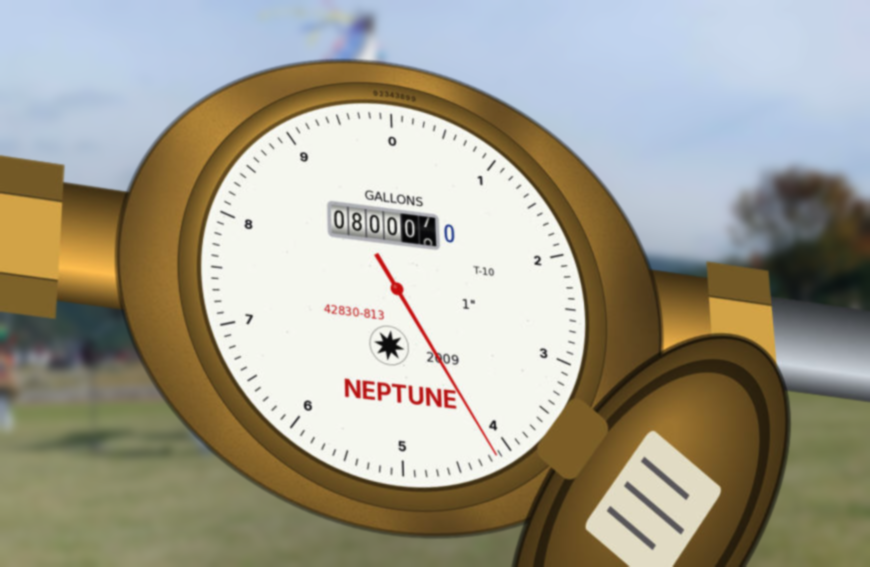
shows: value=800074.1 unit=gal
